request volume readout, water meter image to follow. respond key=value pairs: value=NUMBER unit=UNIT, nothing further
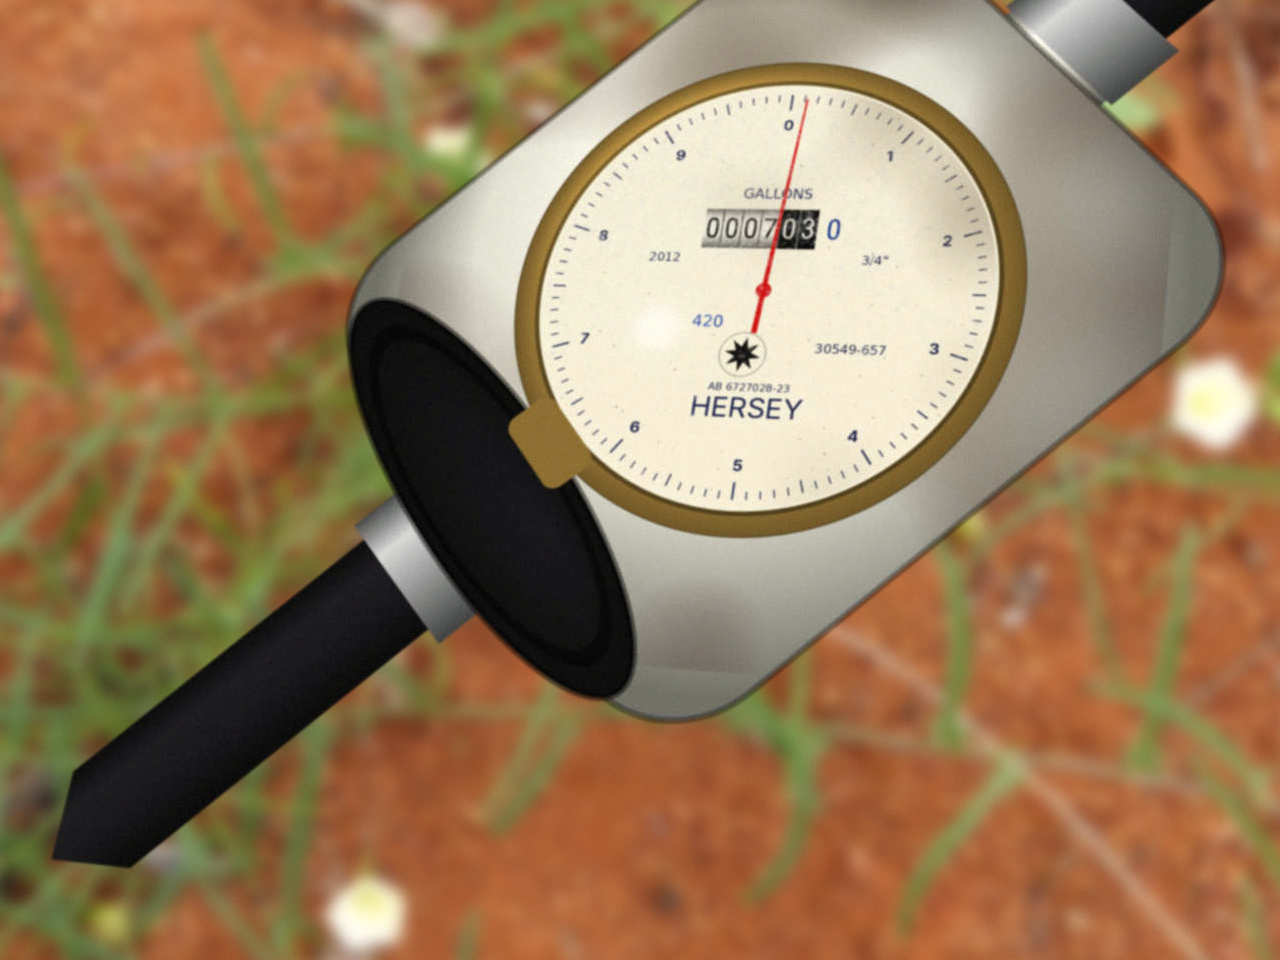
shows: value=7030.1 unit=gal
